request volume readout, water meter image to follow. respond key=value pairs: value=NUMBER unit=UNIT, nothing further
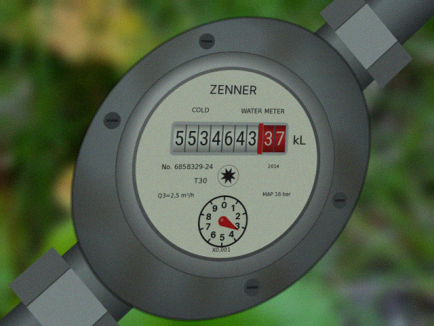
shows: value=5534643.373 unit=kL
